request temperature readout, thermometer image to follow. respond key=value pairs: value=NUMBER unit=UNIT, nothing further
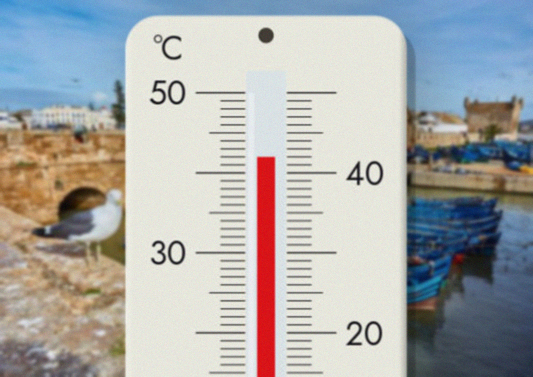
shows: value=42 unit=°C
